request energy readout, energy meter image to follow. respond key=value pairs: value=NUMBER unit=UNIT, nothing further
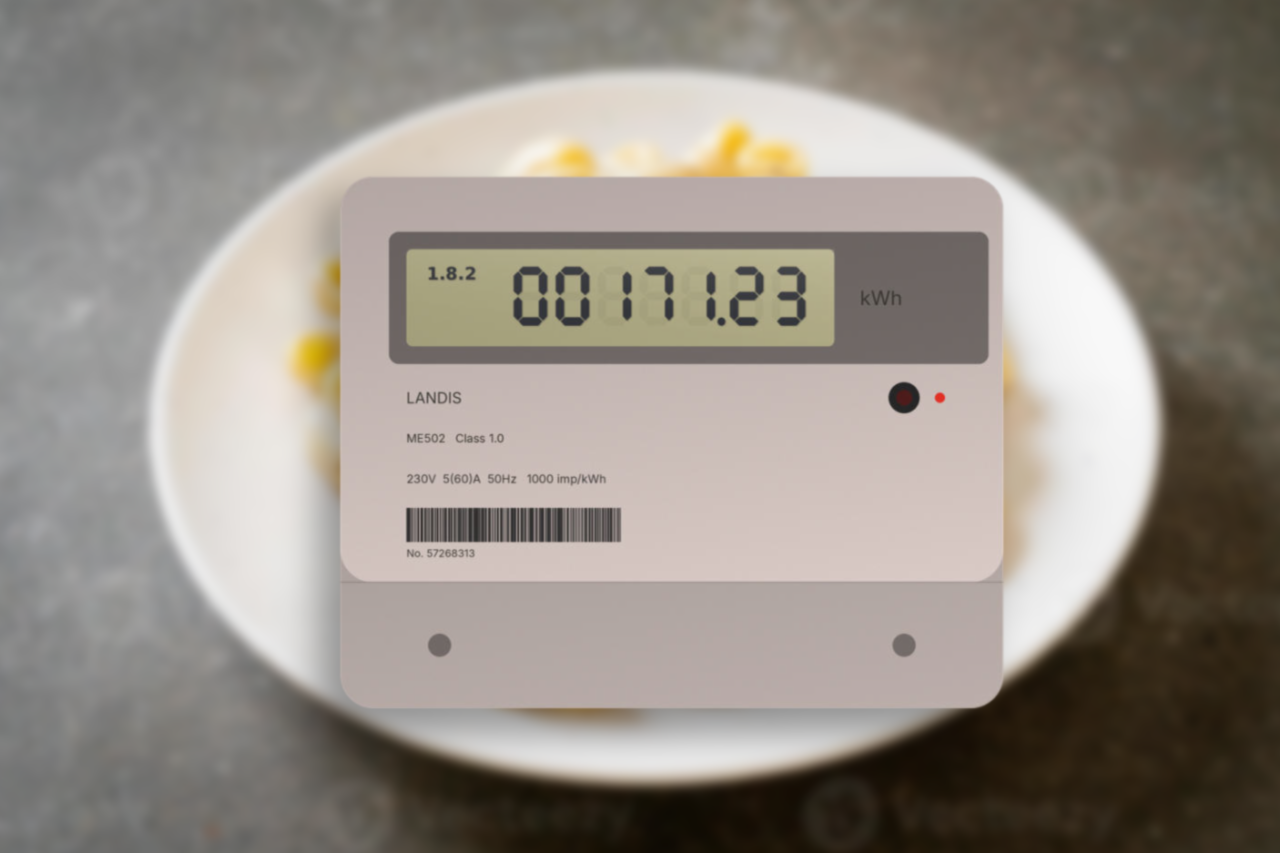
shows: value=171.23 unit=kWh
